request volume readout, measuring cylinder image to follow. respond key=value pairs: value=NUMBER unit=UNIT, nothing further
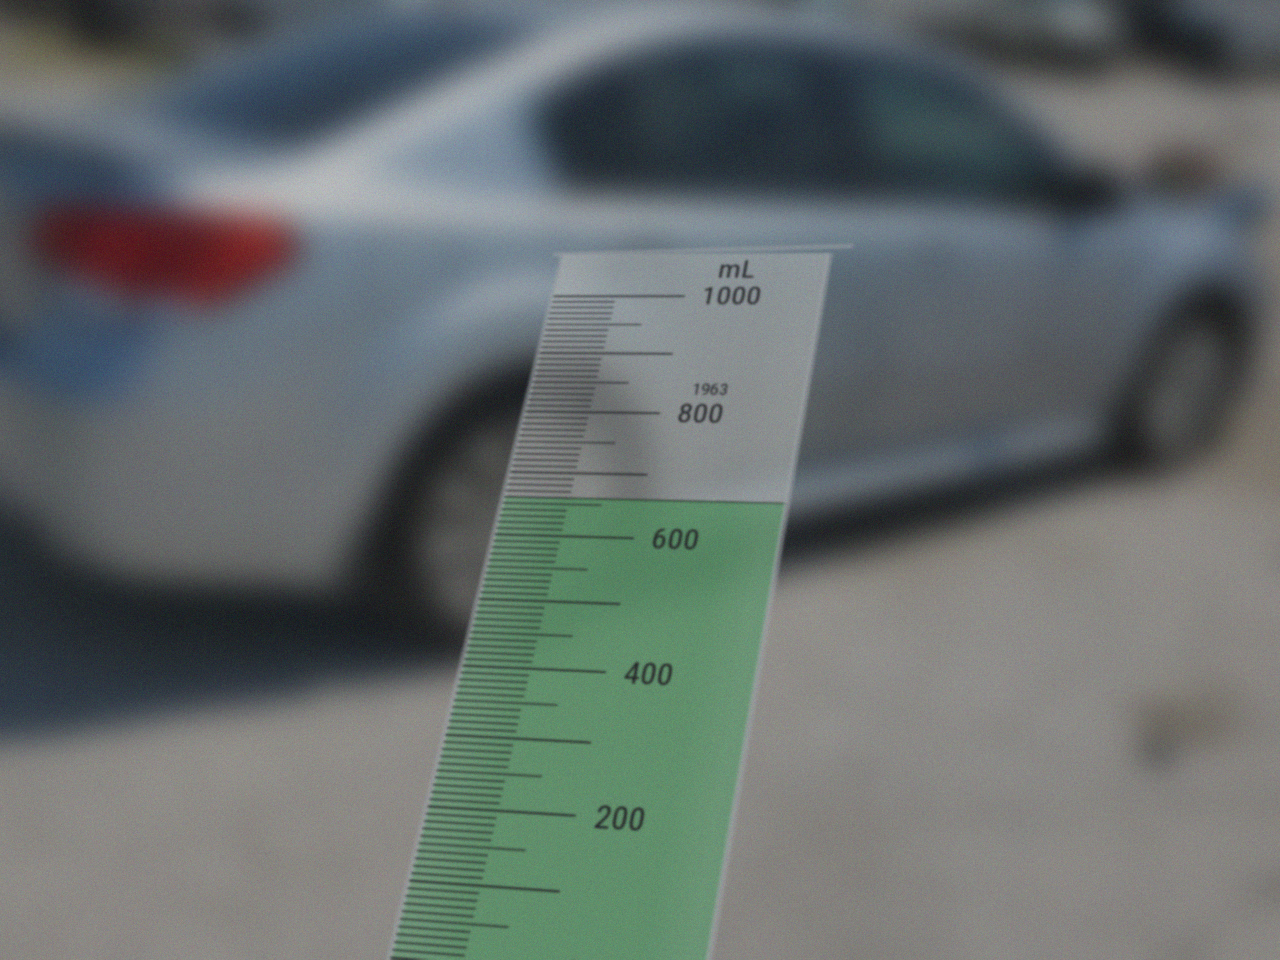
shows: value=660 unit=mL
